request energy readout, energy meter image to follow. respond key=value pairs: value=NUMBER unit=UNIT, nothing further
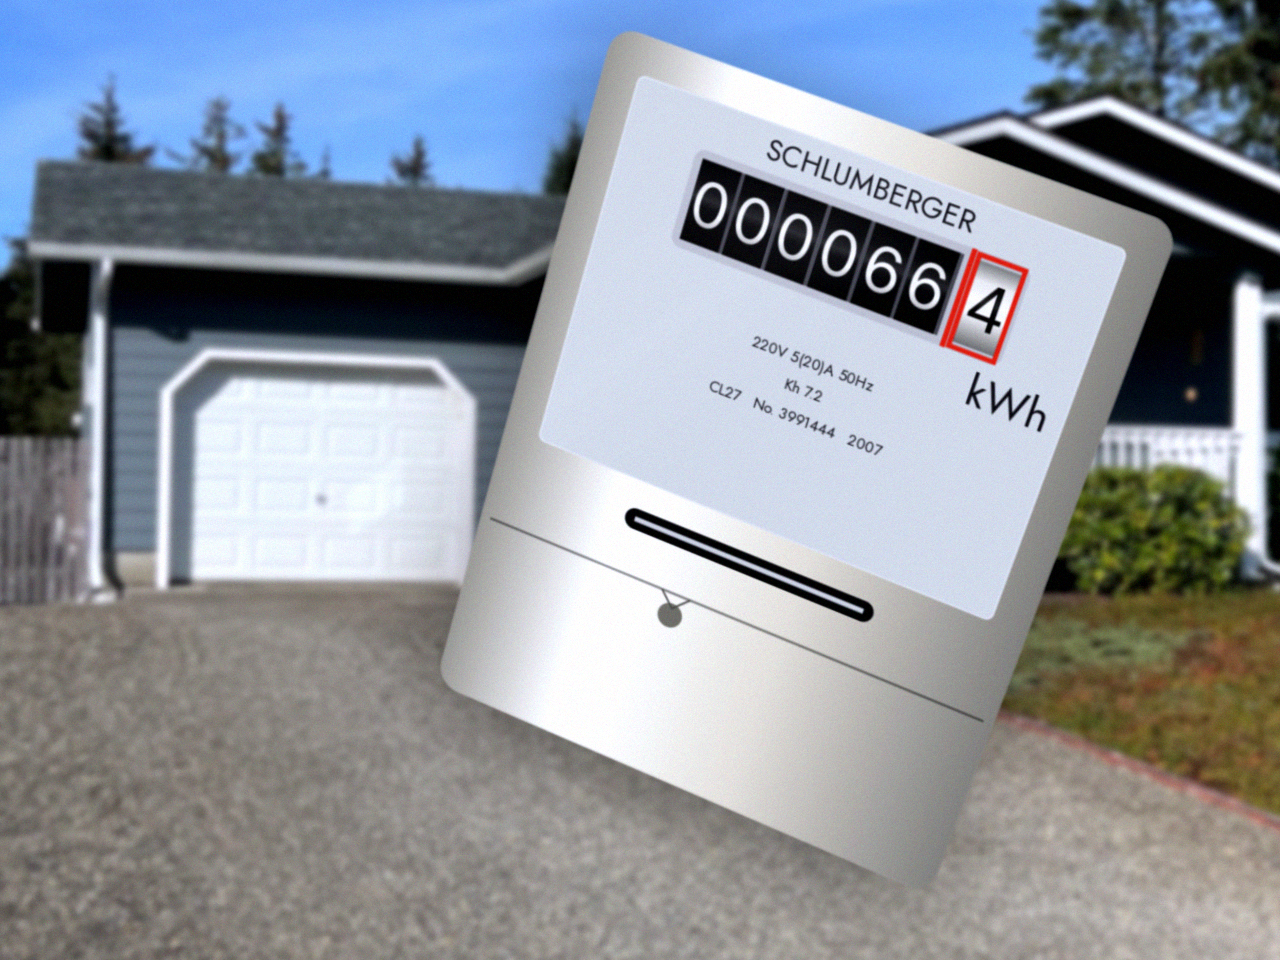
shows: value=66.4 unit=kWh
